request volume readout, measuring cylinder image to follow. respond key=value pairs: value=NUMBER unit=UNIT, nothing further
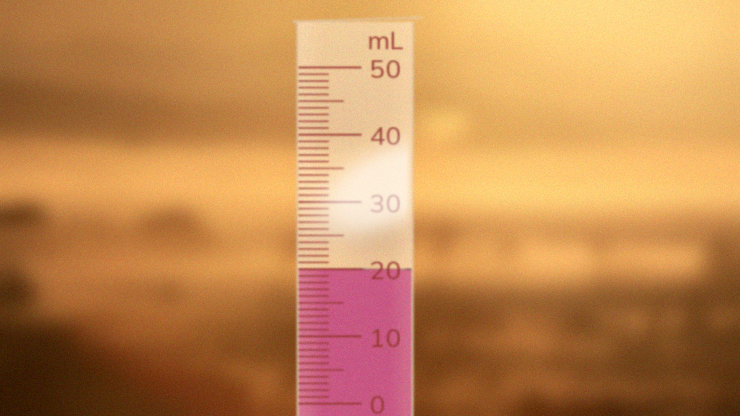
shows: value=20 unit=mL
